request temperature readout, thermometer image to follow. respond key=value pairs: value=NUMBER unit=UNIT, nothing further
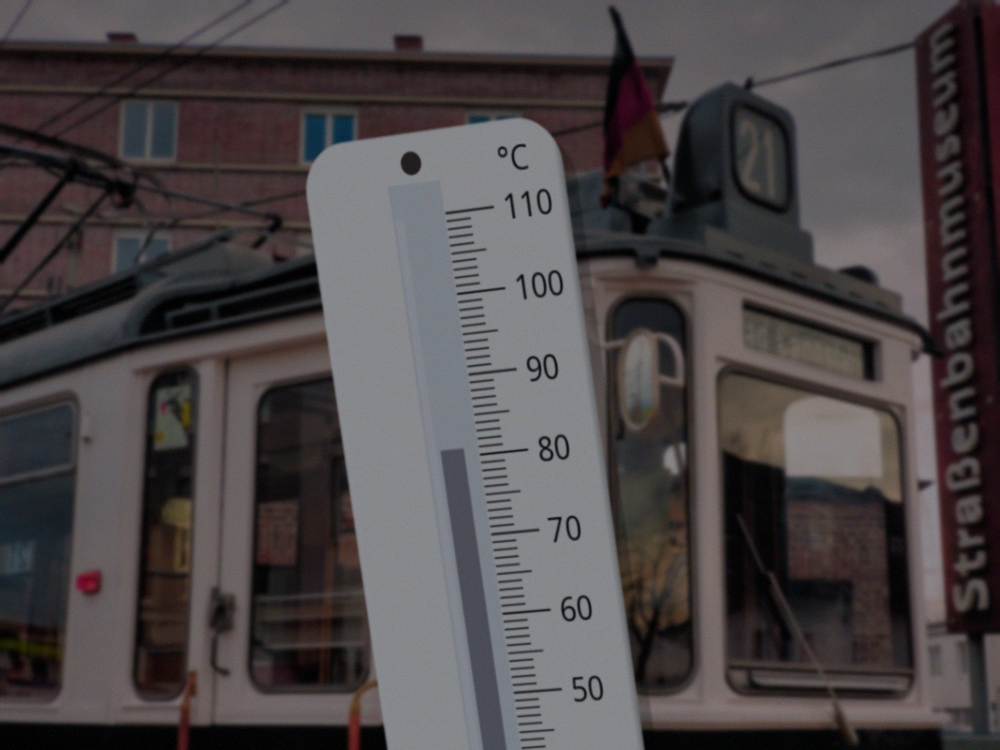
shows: value=81 unit=°C
